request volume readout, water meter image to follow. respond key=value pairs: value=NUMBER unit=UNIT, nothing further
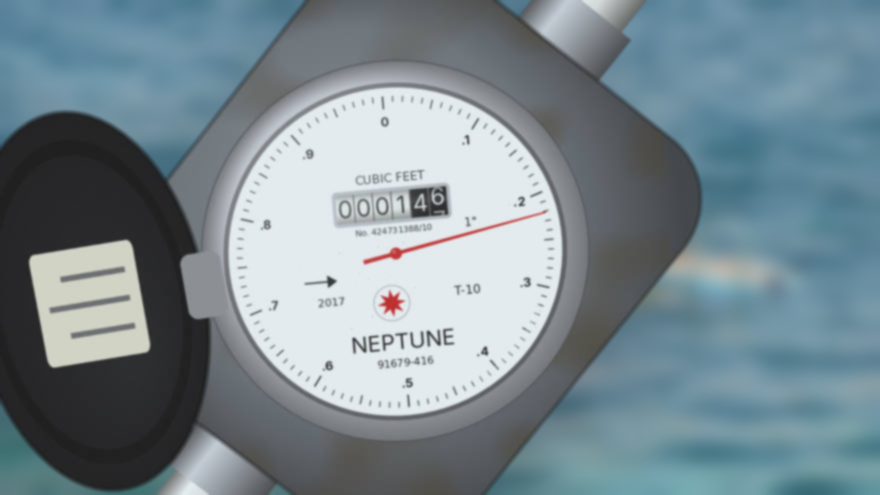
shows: value=146.22 unit=ft³
